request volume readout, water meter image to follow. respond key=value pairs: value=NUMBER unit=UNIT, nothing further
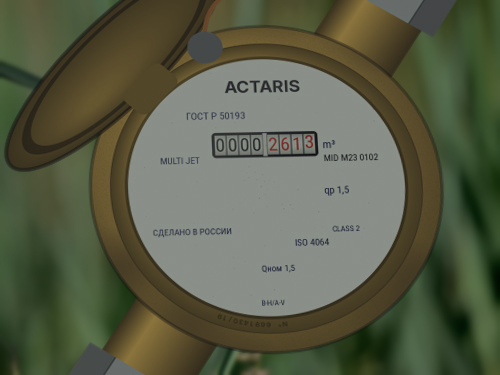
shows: value=0.2613 unit=m³
